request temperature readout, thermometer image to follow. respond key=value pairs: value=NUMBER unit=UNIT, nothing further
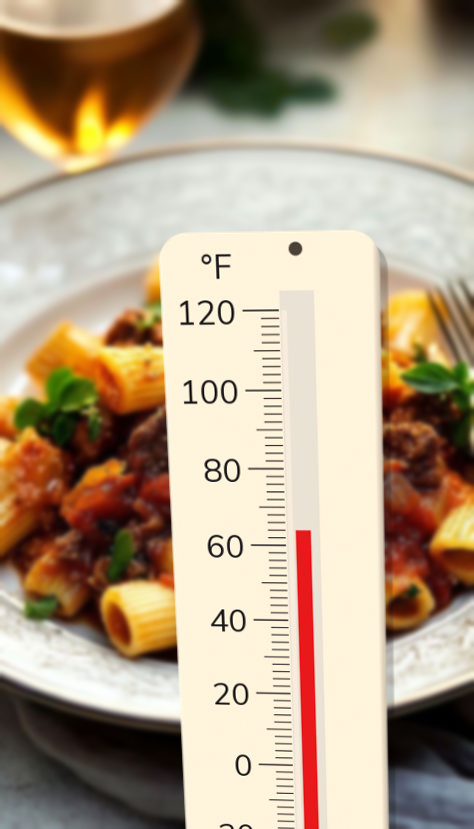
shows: value=64 unit=°F
